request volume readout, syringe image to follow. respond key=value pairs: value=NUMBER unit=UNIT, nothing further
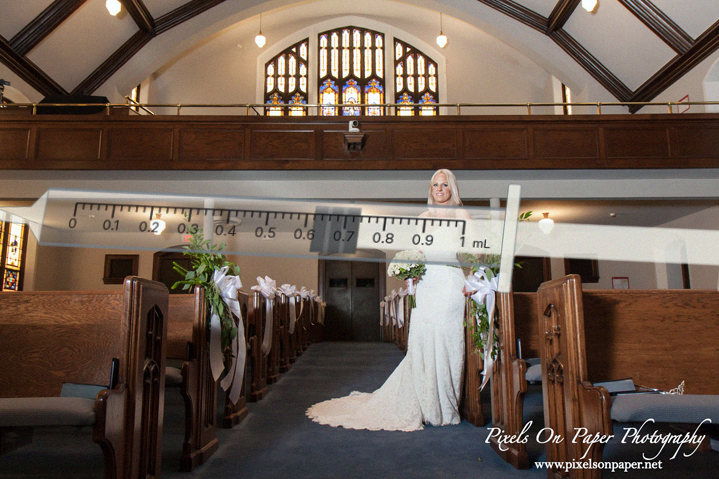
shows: value=0.62 unit=mL
